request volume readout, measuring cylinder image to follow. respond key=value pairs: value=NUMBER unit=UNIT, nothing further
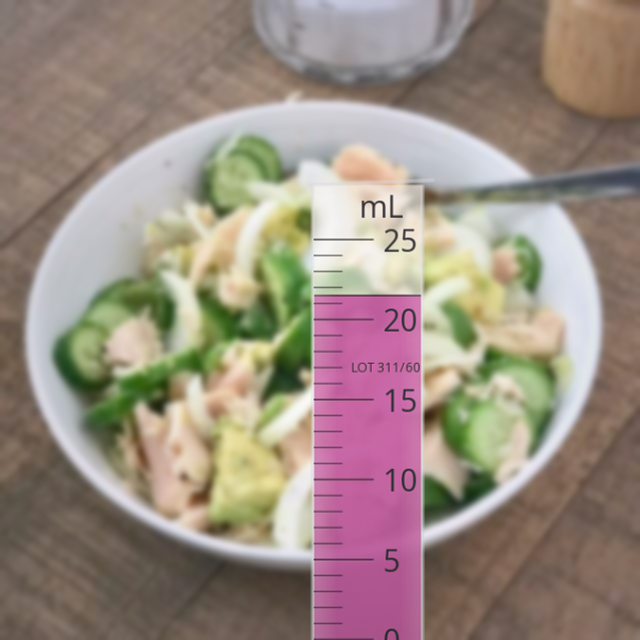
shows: value=21.5 unit=mL
